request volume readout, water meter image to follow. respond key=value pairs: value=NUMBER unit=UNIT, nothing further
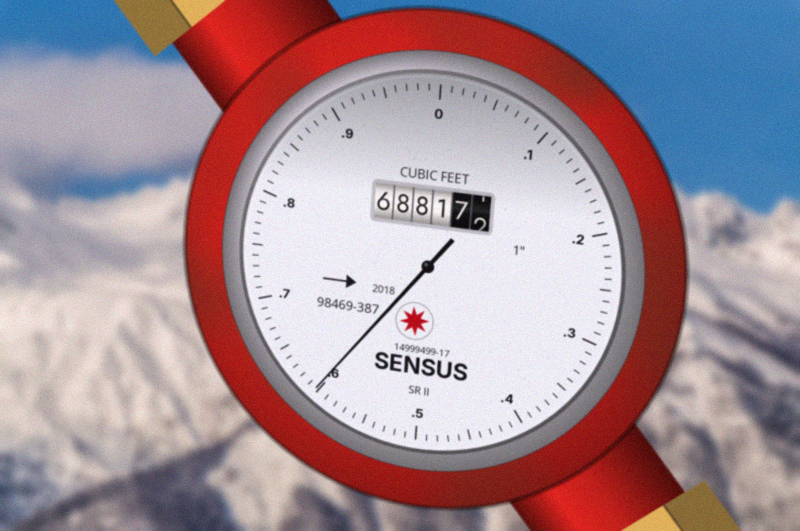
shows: value=688171.60 unit=ft³
